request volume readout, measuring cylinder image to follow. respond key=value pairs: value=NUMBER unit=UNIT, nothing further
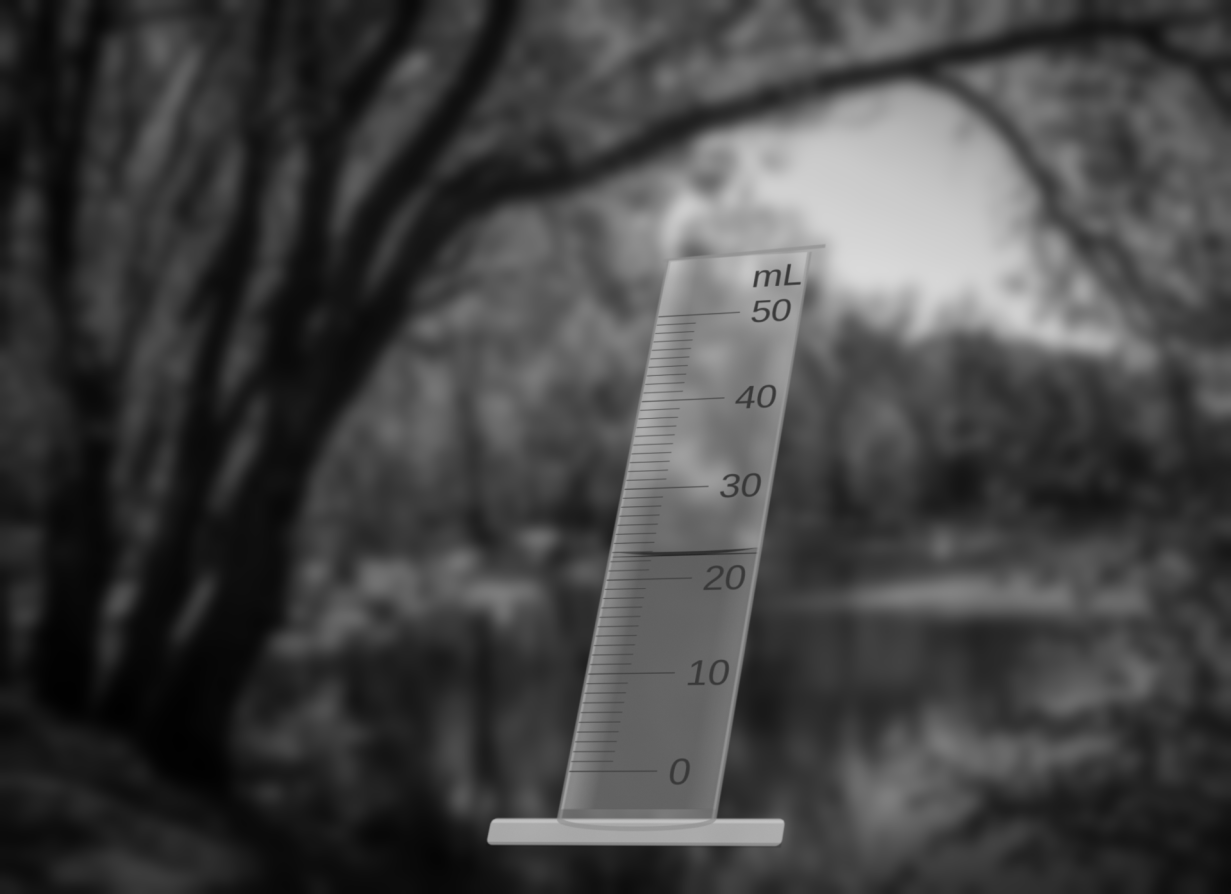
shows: value=22.5 unit=mL
